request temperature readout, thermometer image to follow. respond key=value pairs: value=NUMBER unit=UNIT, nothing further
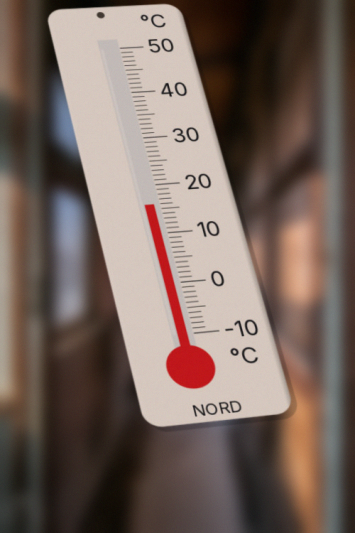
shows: value=16 unit=°C
